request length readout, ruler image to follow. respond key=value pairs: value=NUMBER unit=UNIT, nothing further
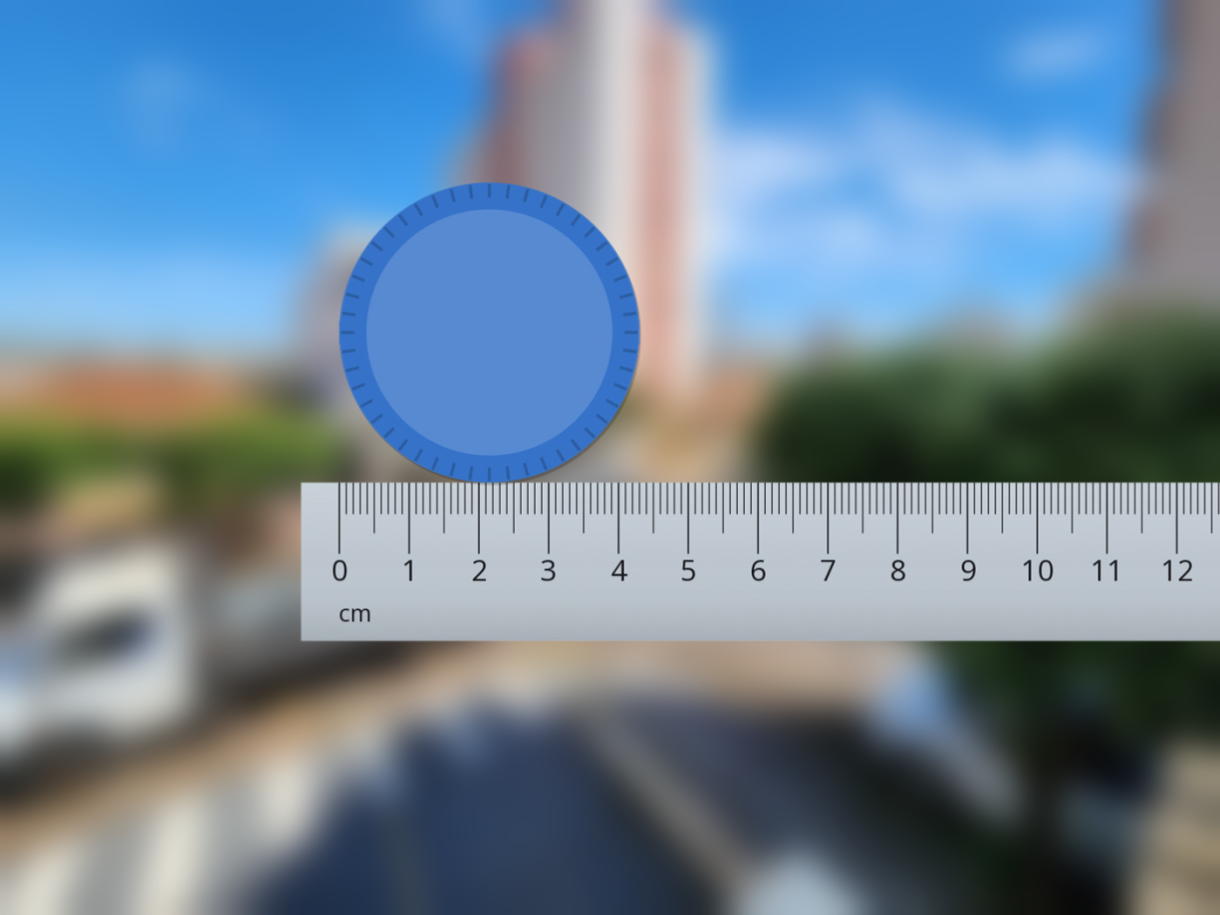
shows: value=4.3 unit=cm
